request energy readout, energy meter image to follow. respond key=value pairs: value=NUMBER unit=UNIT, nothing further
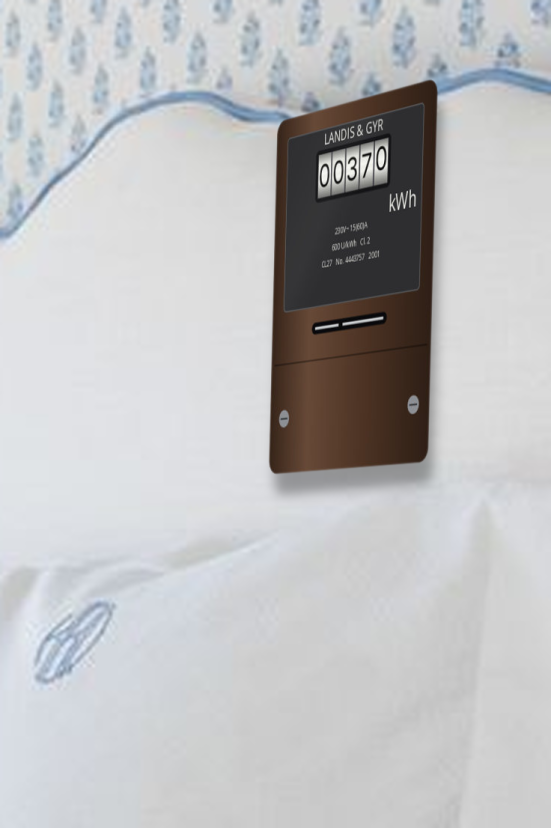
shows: value=370 unit=kWh
